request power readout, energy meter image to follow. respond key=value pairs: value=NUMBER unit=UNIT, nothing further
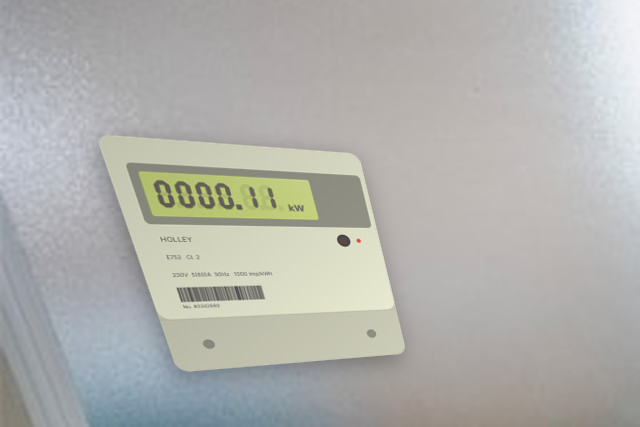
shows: value=0.11 unit=kW
